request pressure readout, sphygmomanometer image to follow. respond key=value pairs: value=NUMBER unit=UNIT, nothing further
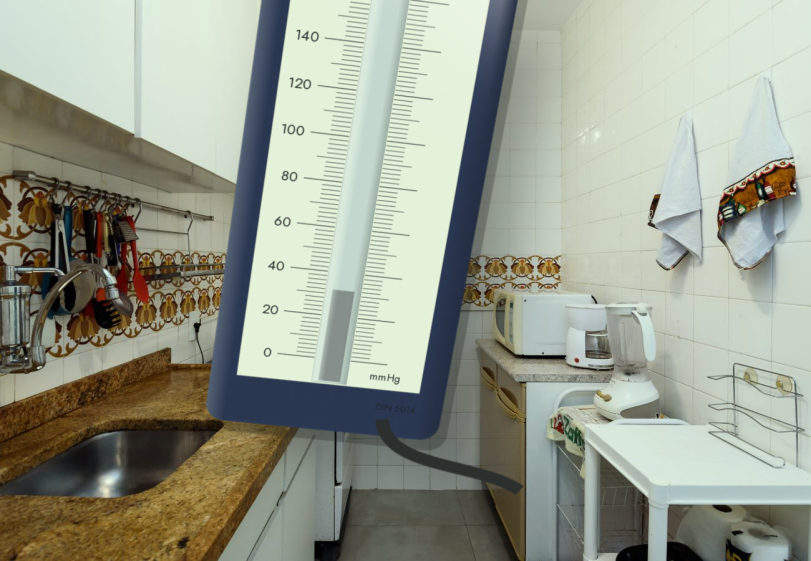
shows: value=32 unit=mmHg
